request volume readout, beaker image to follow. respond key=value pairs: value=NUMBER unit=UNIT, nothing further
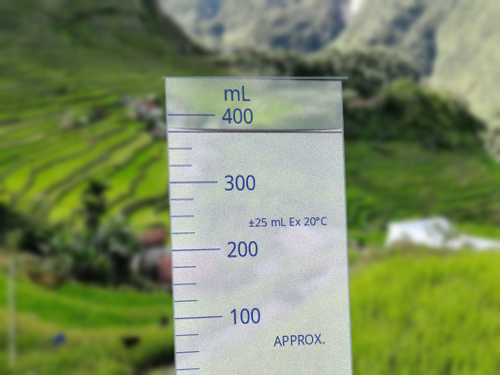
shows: value=375 unit=mL
